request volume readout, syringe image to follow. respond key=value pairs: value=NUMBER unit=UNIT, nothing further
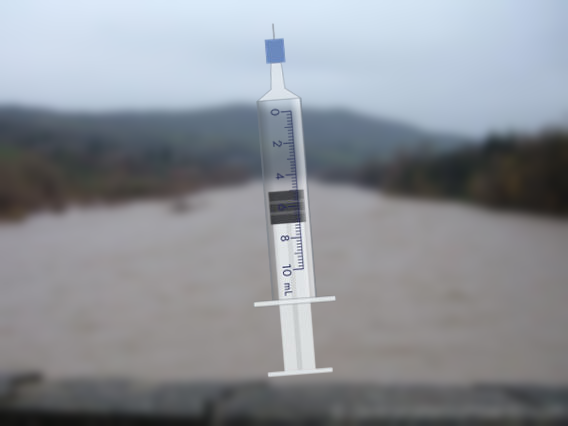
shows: value=5 unit=mL
